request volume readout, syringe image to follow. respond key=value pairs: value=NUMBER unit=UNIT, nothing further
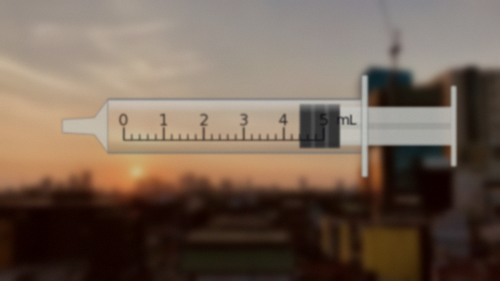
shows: value=4.4 unit=mL
